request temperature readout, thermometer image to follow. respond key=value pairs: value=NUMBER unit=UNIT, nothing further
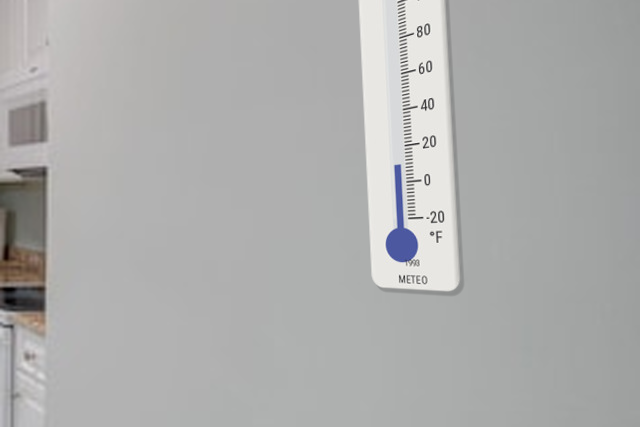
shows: value=10 unit=°F
